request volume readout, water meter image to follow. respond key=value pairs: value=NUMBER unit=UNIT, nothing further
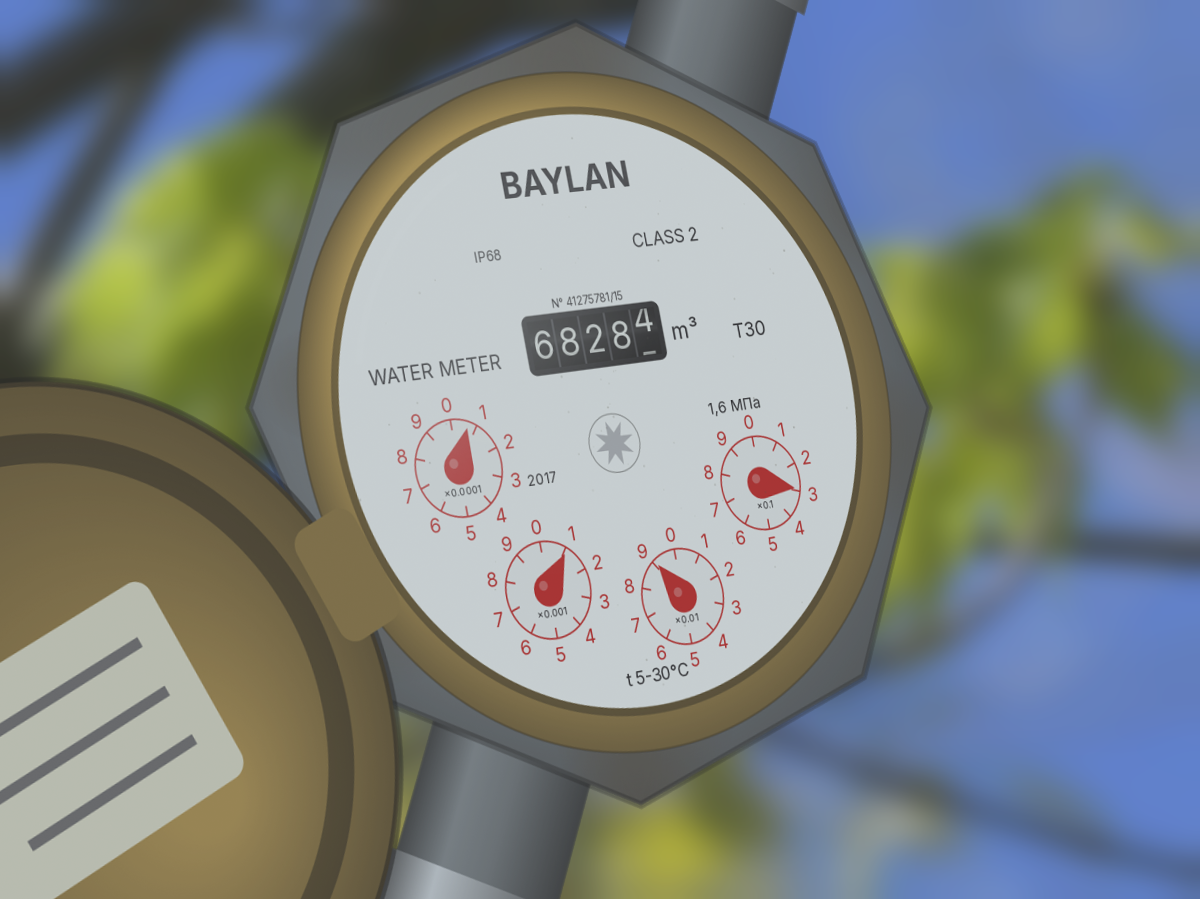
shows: value=68284.2910 unit=m³
